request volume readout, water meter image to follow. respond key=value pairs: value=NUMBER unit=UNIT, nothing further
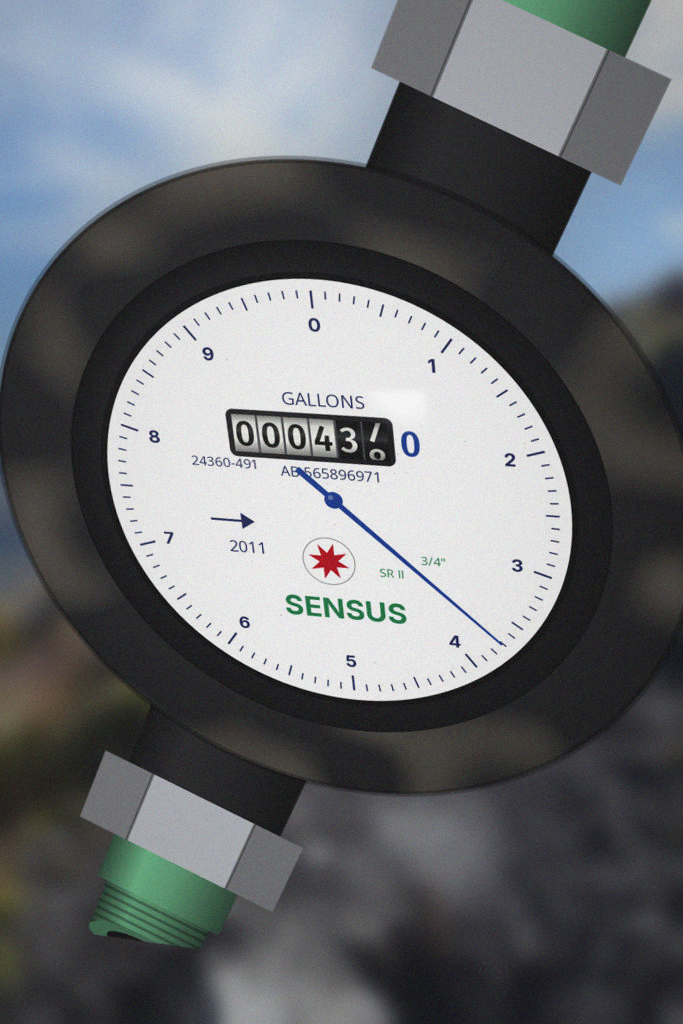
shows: value=4373.7 unit=gal
